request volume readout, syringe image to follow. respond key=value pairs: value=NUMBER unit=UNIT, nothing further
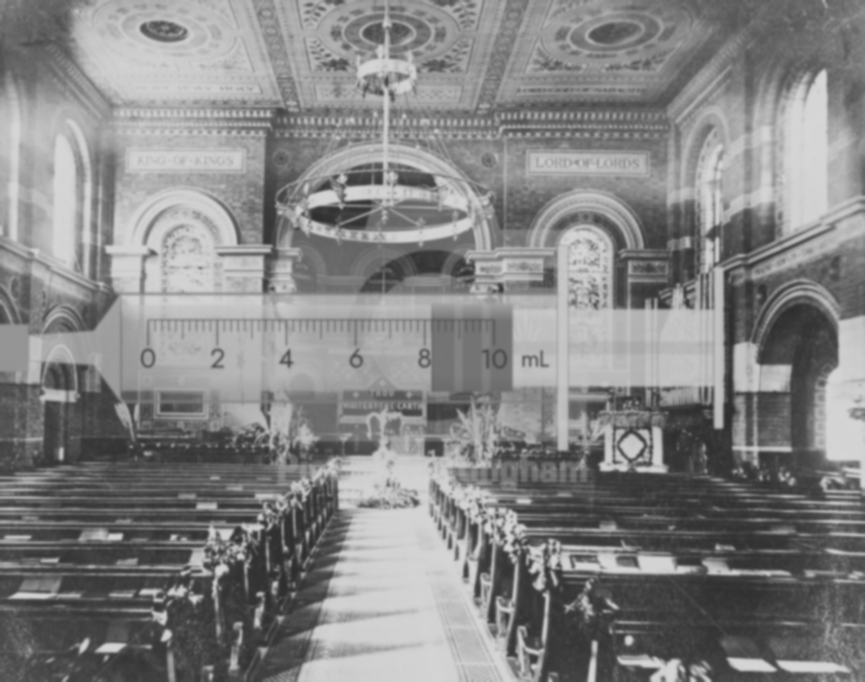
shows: value=8.2 unit=mL
